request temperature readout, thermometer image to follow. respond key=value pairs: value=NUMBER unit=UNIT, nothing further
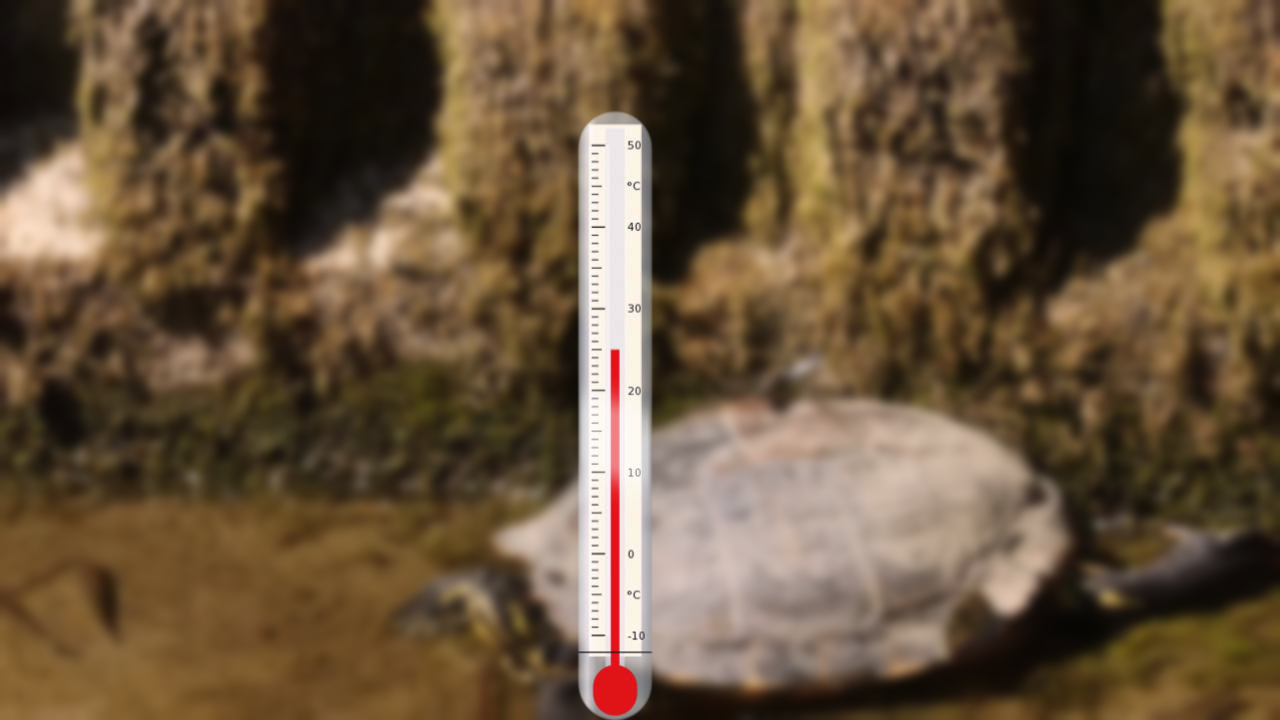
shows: value=25 unit=°C
